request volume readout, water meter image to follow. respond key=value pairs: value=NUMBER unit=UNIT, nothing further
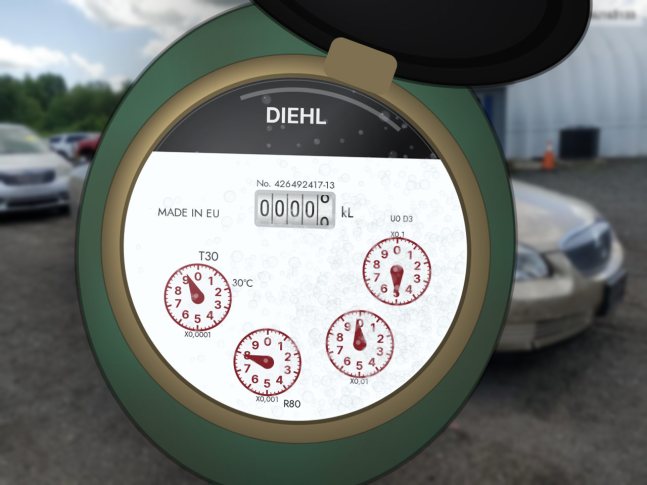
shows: value=8.4979 unit=kL
